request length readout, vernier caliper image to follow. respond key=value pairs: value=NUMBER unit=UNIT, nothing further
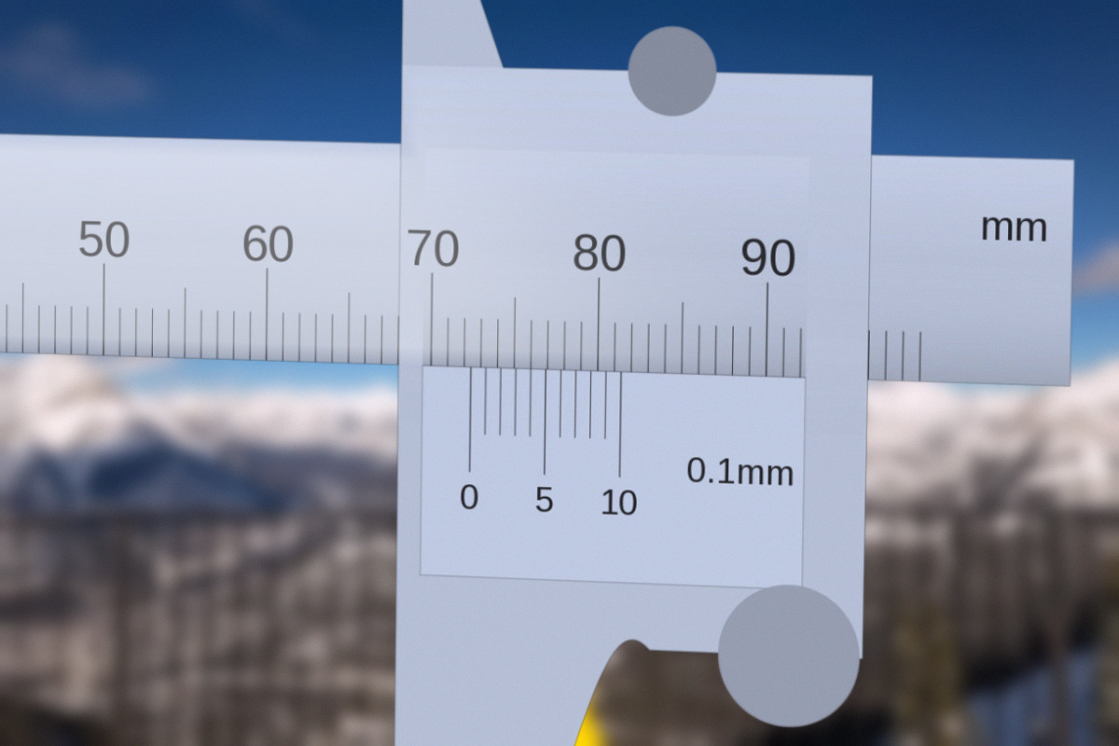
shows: value=72.4 unit=mm
